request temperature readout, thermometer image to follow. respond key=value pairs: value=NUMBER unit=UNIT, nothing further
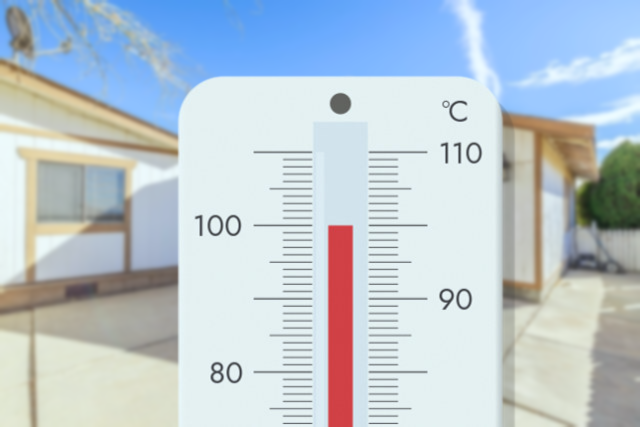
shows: value=100 unit=°C
